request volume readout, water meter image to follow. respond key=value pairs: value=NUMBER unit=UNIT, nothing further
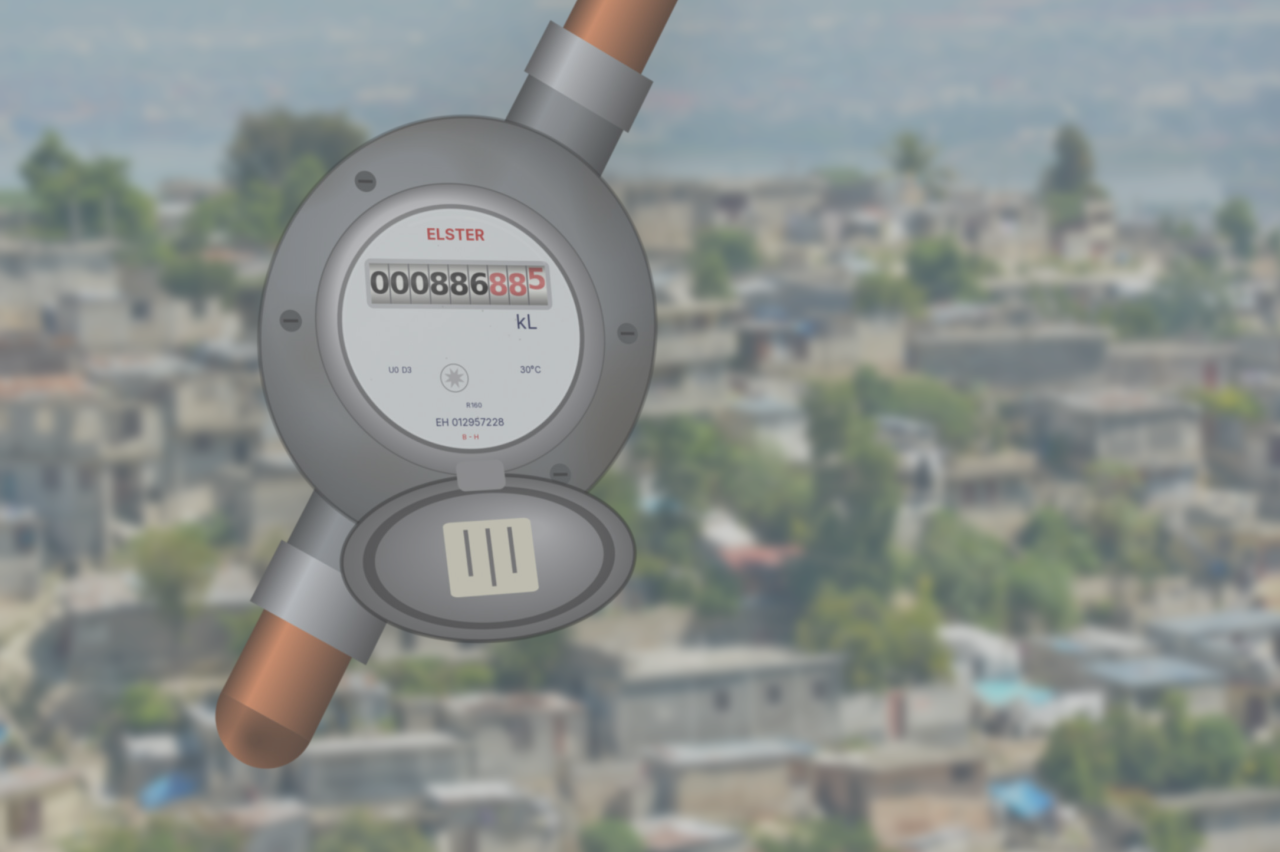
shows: value=886.885 unit=kL
